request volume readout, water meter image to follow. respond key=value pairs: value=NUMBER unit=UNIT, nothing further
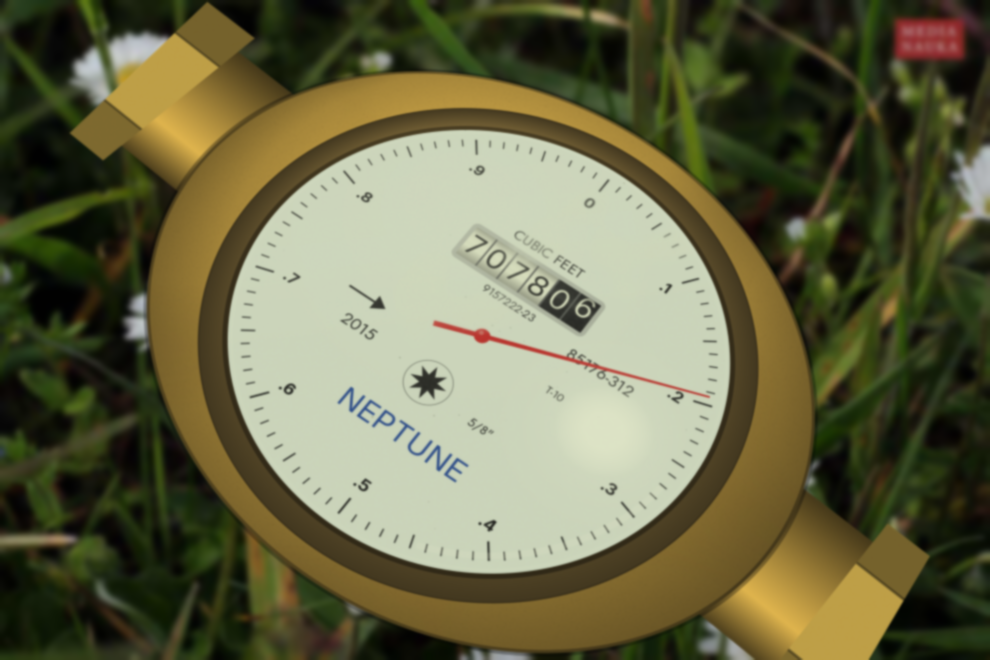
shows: value=707806.19 unit=ft³
